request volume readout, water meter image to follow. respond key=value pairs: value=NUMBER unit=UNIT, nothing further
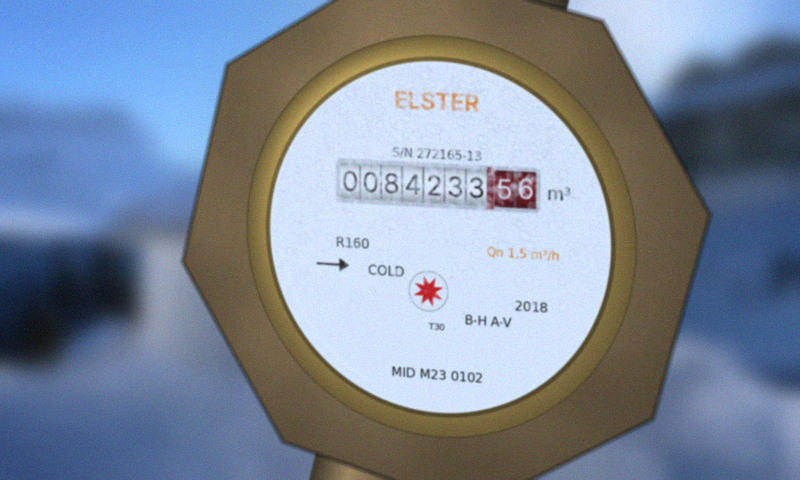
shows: value=84233.56 unit=m³
